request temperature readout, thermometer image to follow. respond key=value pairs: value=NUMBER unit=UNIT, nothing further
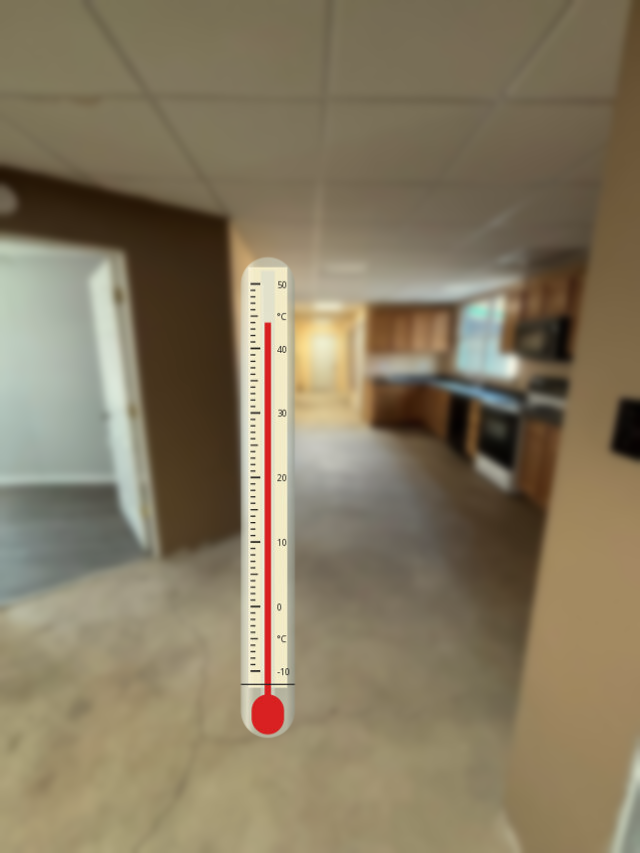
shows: value=44 unit=°C
